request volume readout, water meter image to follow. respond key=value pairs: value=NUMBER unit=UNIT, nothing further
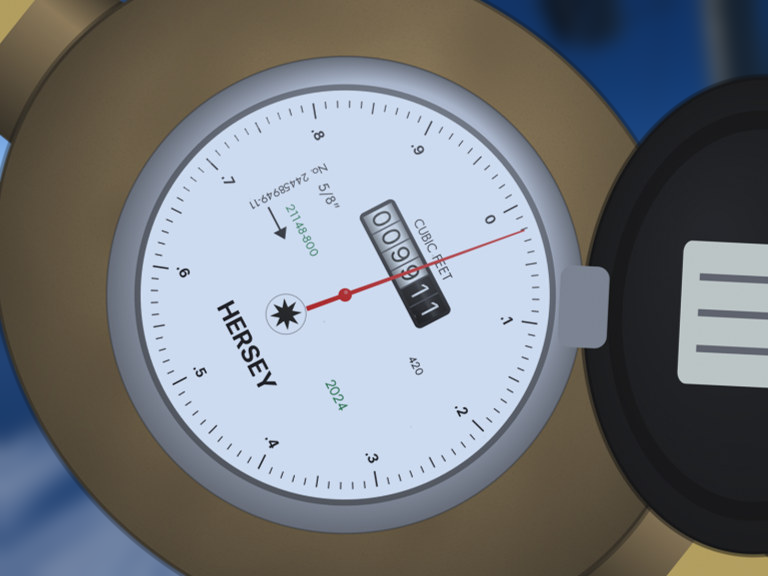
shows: value=9911.02 unit=ft³
